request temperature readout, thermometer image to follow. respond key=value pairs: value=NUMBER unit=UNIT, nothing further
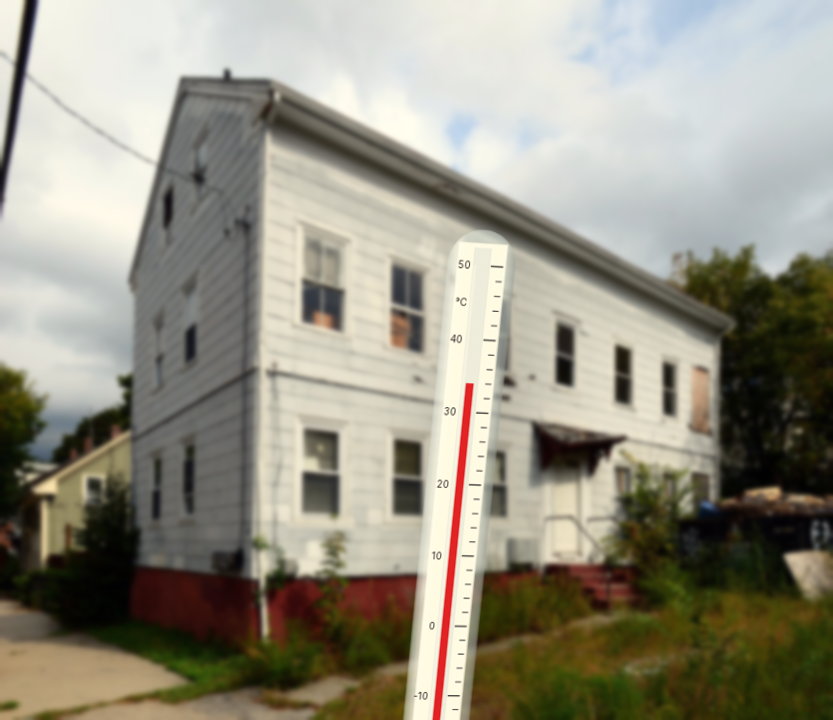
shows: value=34 unit=°C
